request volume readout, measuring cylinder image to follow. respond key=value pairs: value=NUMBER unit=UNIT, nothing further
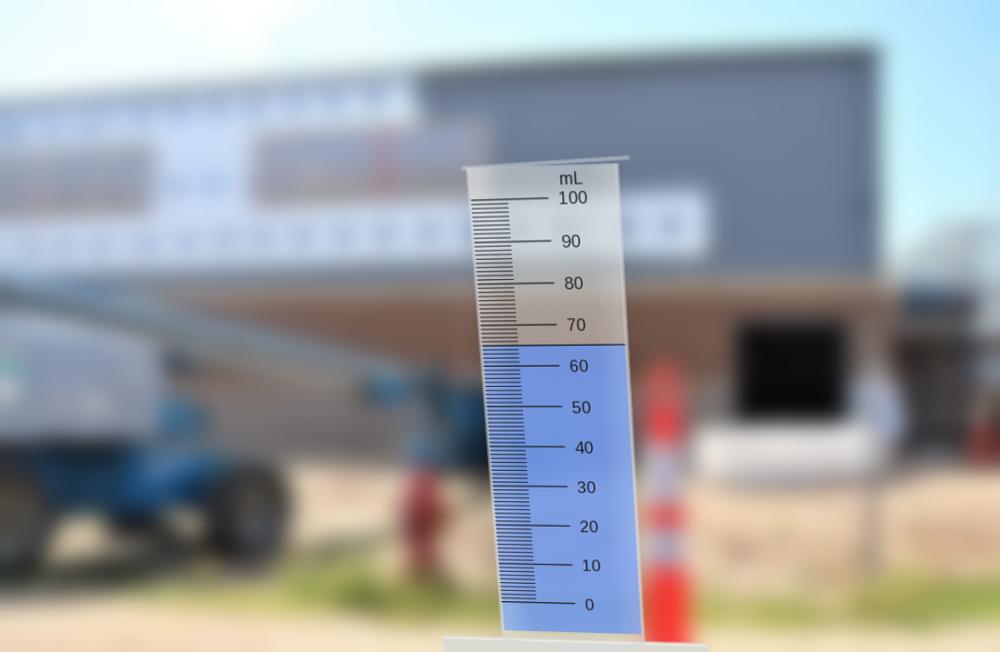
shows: value=65 unit=mL
